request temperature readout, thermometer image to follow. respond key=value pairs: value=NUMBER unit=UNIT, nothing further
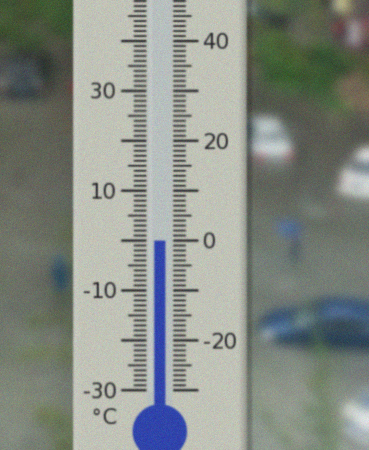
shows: value=0 unit=°C
